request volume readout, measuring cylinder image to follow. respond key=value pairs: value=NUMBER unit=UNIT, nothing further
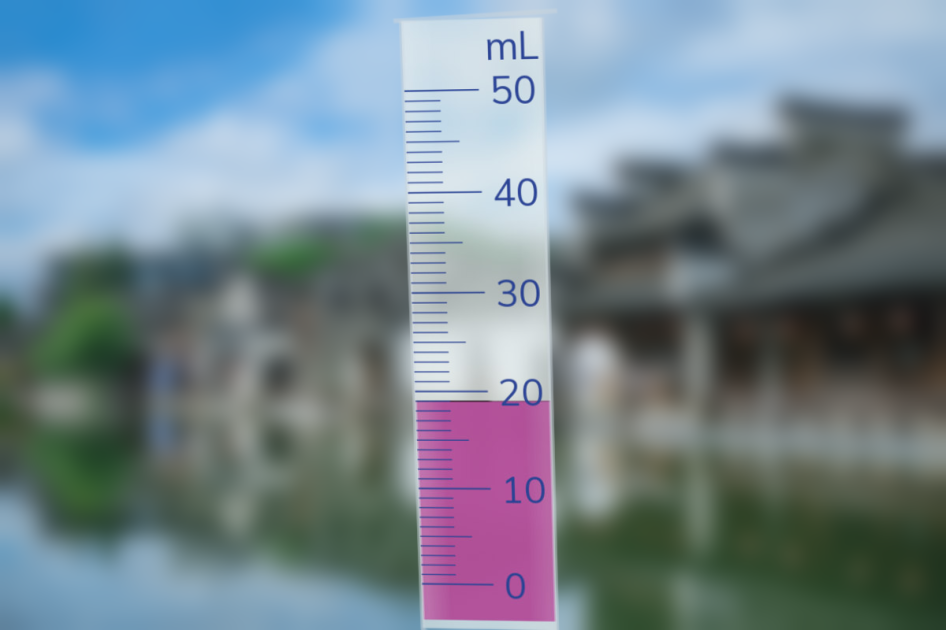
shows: value=19 unit=mL
